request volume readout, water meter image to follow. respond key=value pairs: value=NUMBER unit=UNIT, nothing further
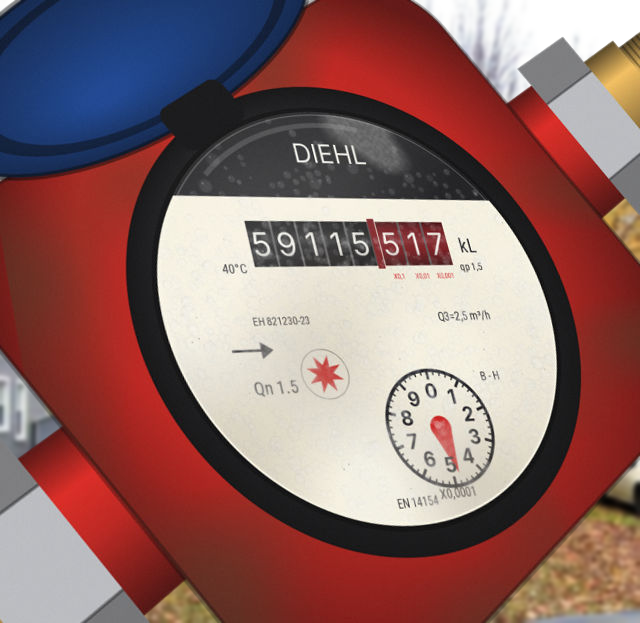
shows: value=59115.5174 unit=kL
